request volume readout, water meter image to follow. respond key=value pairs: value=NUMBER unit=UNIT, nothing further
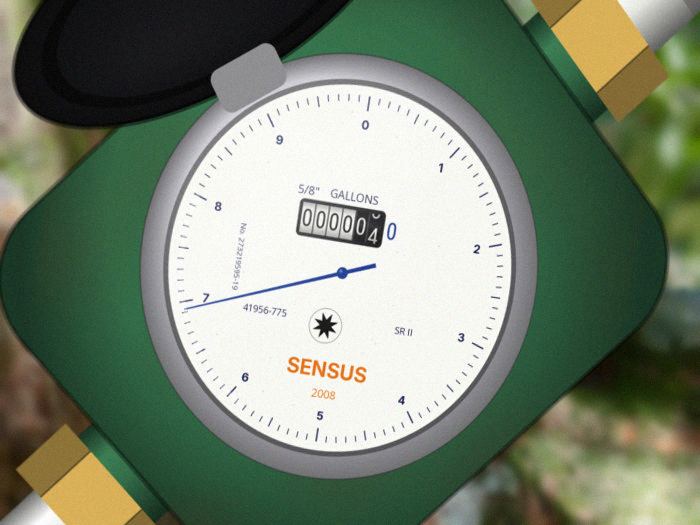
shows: value=36.9 unit=gal
